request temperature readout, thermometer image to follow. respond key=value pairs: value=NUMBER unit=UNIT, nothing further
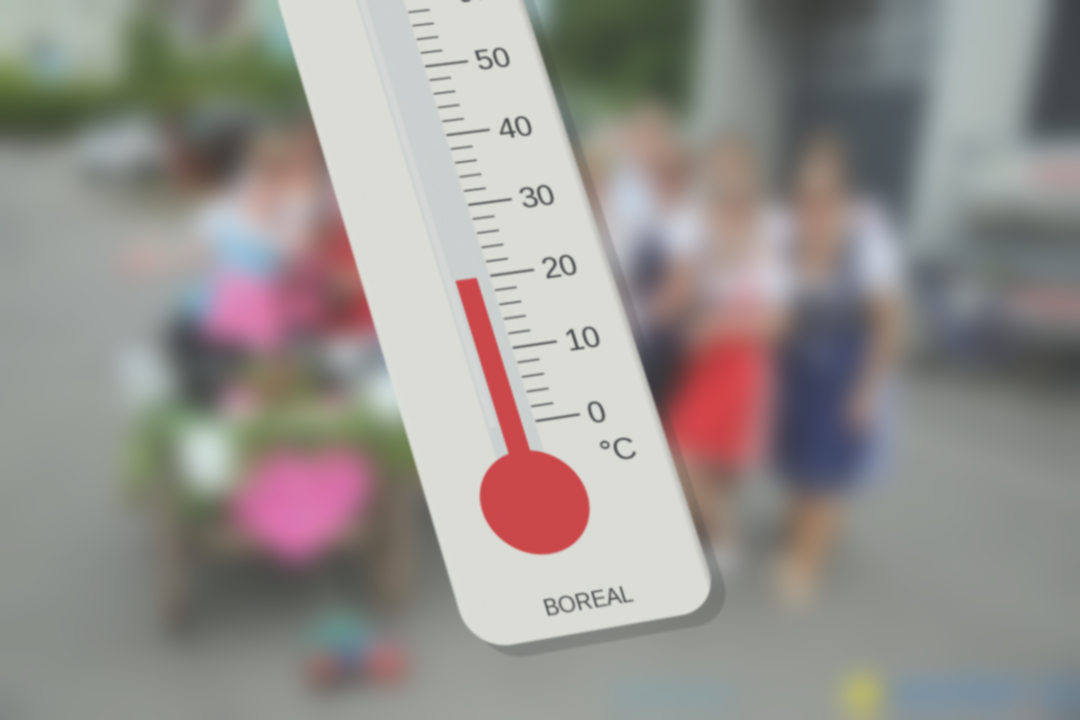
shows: value=20 unit=°C
